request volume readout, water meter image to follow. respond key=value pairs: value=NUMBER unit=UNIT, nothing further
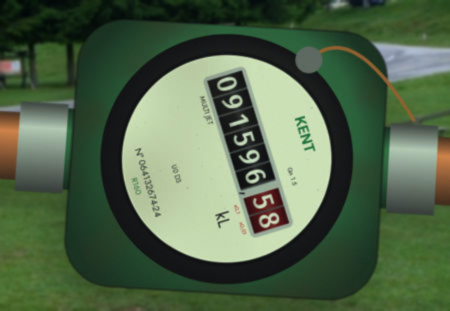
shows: value=91596.58 unit=kL
